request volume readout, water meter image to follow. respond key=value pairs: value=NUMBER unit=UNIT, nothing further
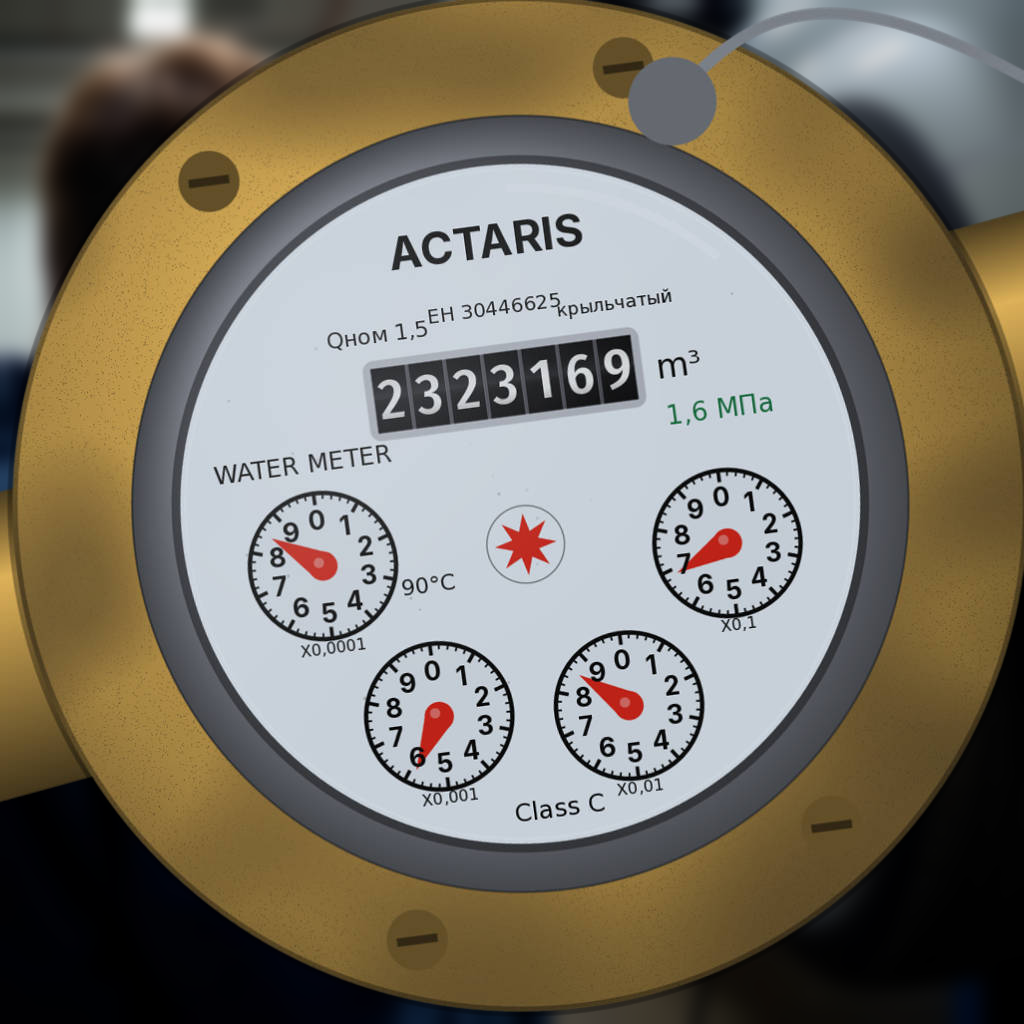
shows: value=2323169.6858 unit=m³
